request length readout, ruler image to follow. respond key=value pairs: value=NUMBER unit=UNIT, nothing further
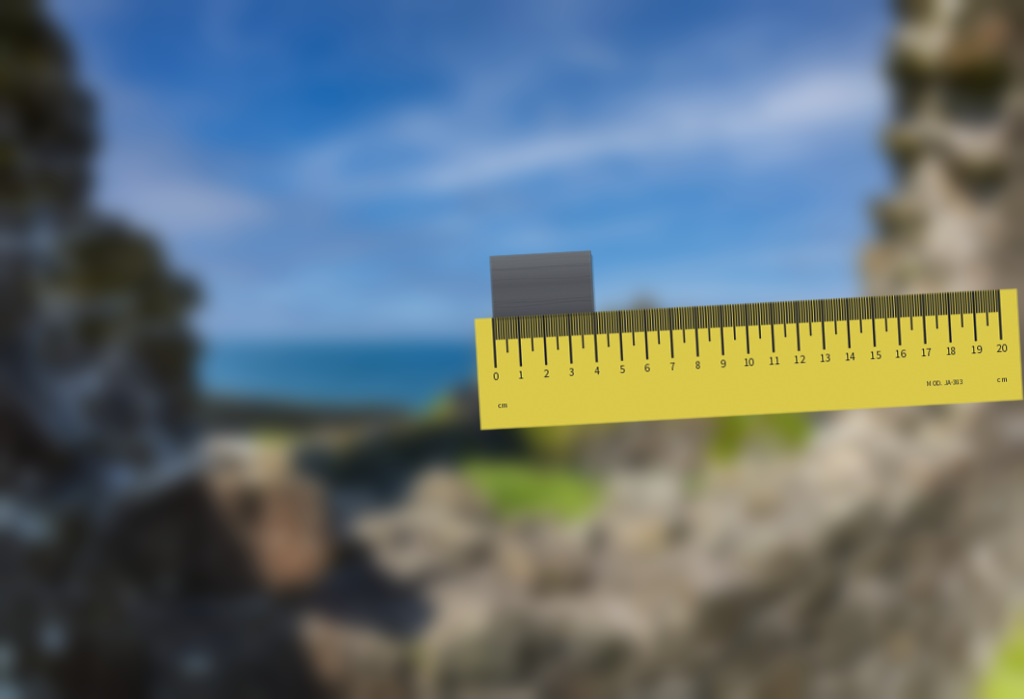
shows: value=4 unit=cm
